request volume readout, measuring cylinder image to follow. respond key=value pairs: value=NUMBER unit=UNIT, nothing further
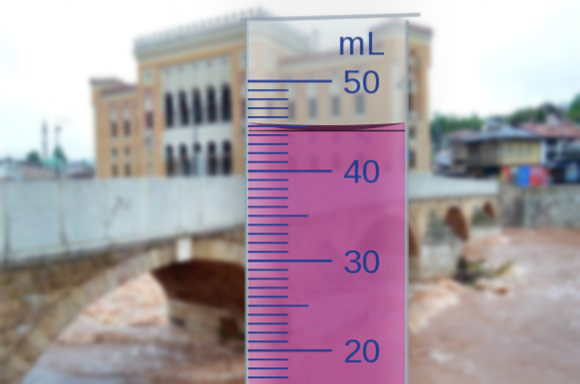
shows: value=44.5 unit=mL
